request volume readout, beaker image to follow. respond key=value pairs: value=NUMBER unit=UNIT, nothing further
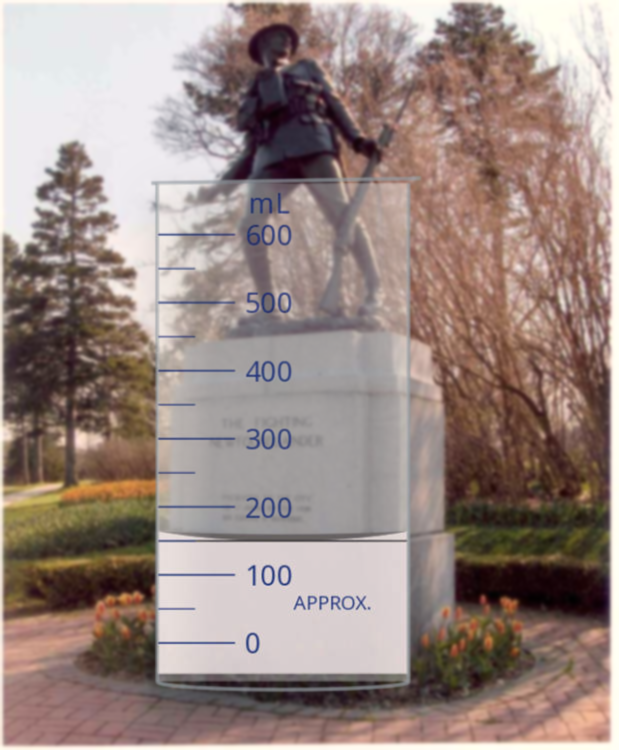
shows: value=150 unit=mL
